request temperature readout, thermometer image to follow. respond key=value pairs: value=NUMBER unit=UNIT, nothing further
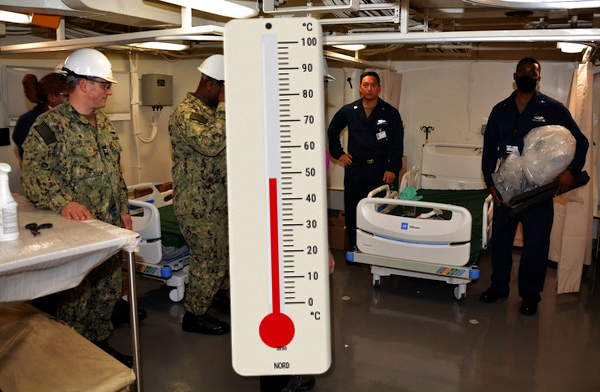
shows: value=48 unit=°C
